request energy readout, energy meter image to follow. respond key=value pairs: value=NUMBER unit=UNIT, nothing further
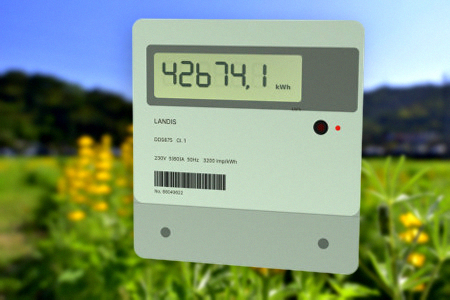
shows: value=42674.1 unit=kWh
